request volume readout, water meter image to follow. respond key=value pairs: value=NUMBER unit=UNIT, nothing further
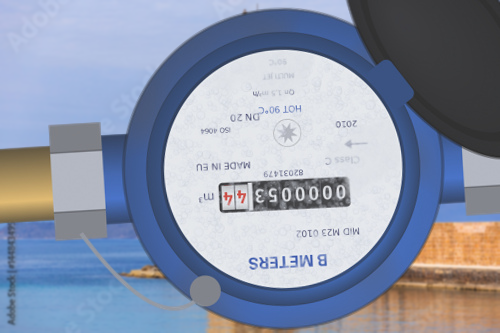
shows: value=53.44 unit=m³
